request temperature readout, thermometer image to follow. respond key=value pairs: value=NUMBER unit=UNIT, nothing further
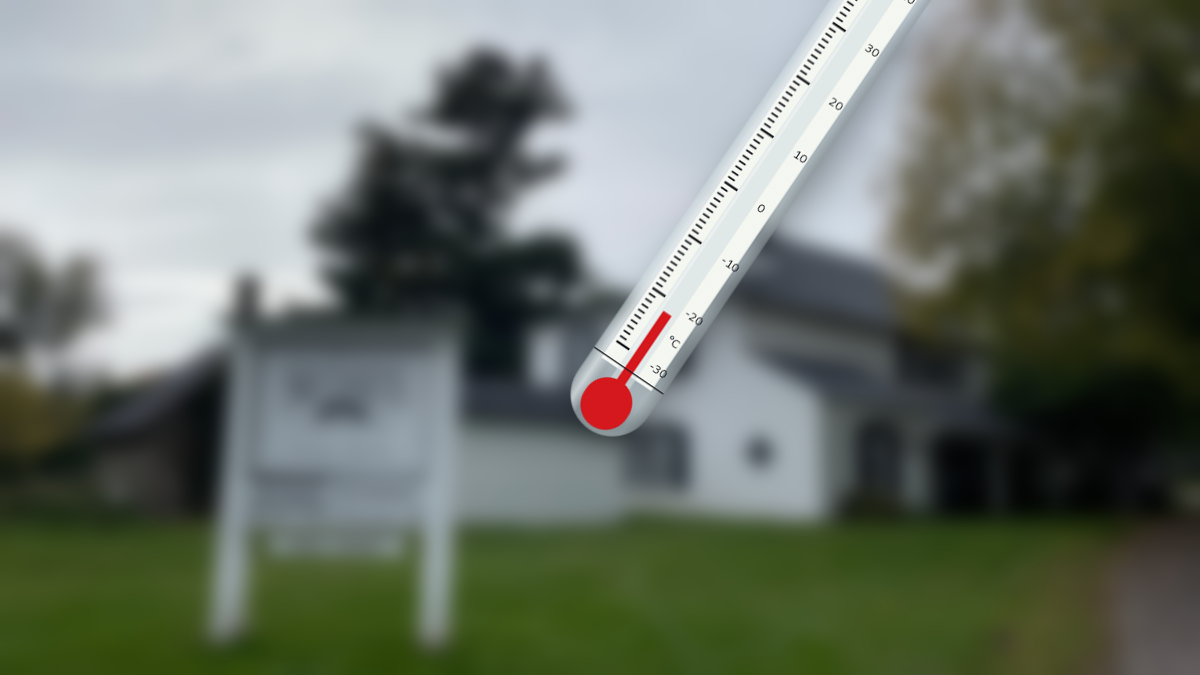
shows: value=-22 unit=°C
